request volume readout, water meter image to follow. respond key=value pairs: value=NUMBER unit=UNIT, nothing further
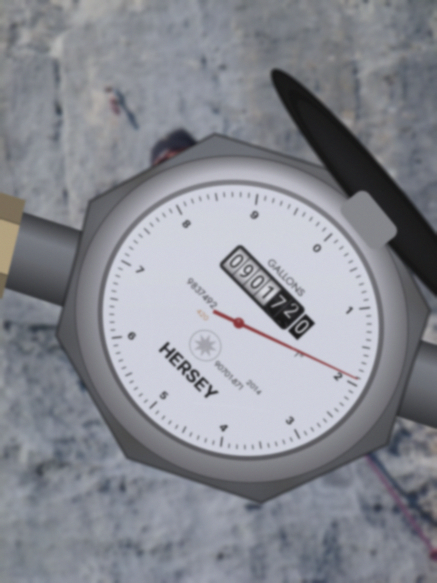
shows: value=901721.9 unit=gal
